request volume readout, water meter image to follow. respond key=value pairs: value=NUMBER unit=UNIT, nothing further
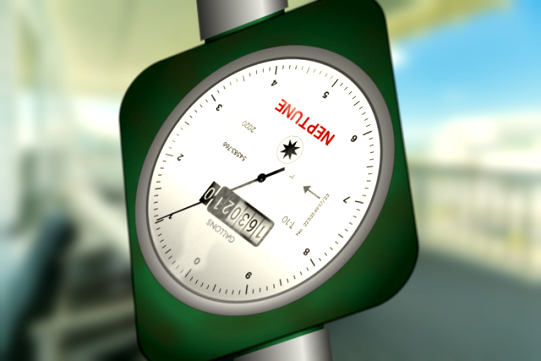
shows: value=1630211.0 unit=gal
